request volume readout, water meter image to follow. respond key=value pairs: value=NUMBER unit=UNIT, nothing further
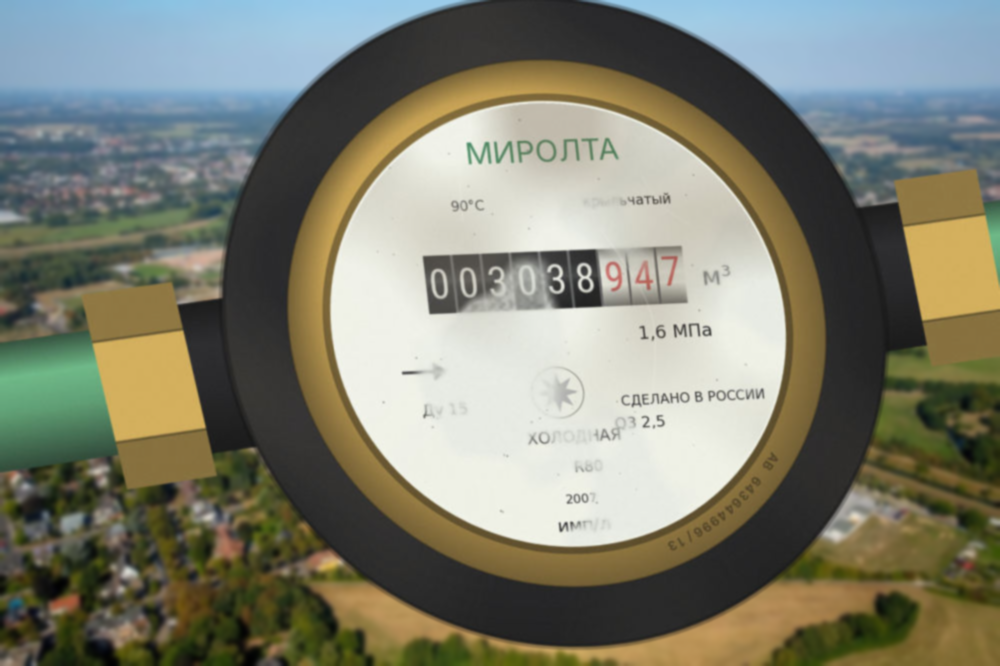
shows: value=3038.947 unit=m³
